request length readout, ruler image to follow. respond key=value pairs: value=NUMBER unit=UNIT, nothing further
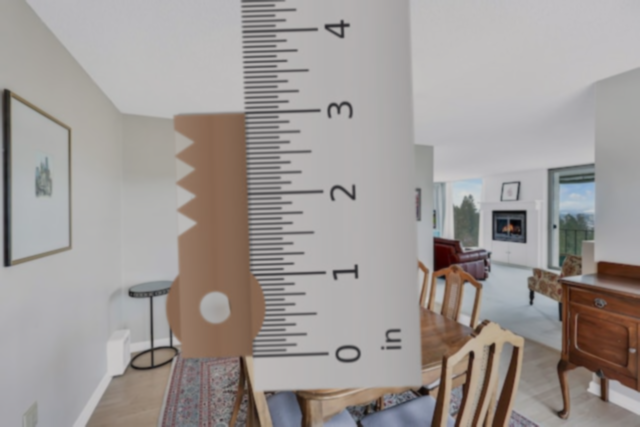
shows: value=3 unit=in
